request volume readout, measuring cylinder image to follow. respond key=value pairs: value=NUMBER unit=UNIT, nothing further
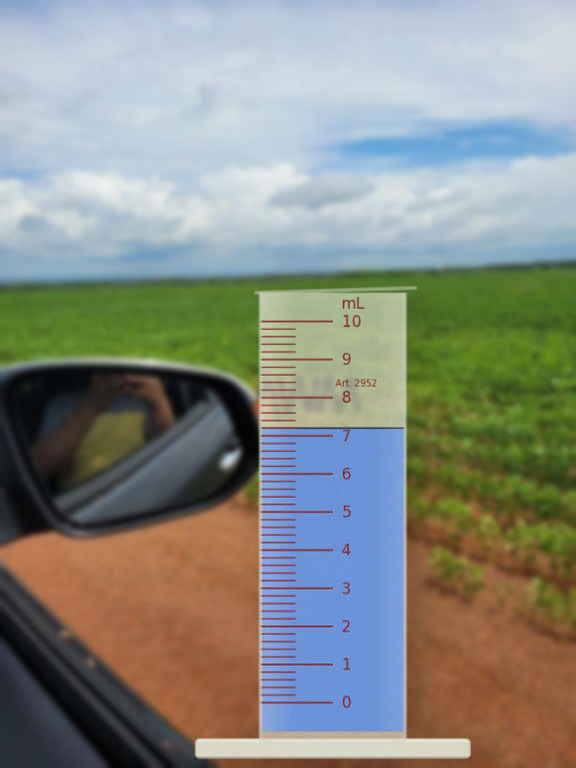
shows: value=7.2 unit=mL
